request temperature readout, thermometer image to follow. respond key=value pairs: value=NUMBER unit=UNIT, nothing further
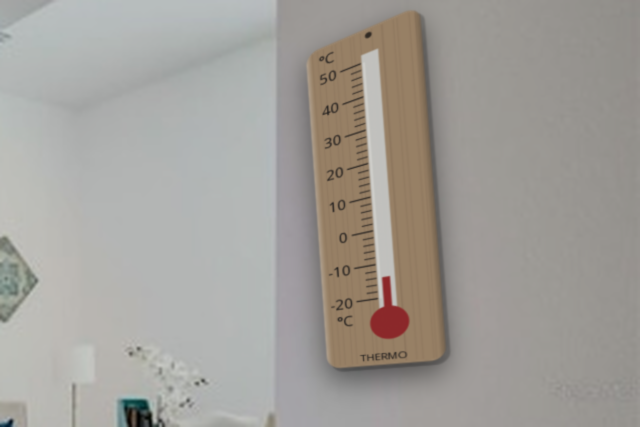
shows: value=-14 unit=°C
